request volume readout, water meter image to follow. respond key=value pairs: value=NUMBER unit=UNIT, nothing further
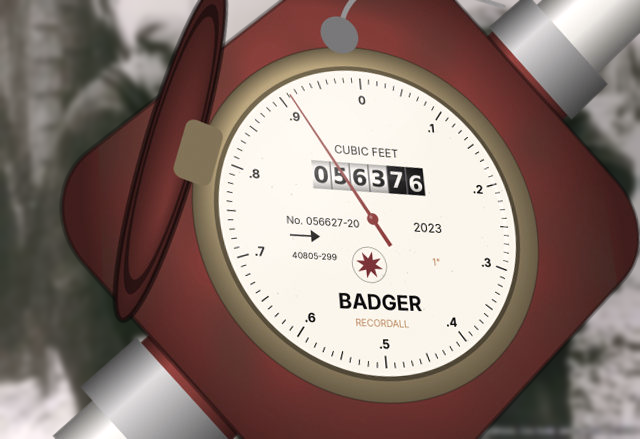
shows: value=56375.91 unit=ft³
